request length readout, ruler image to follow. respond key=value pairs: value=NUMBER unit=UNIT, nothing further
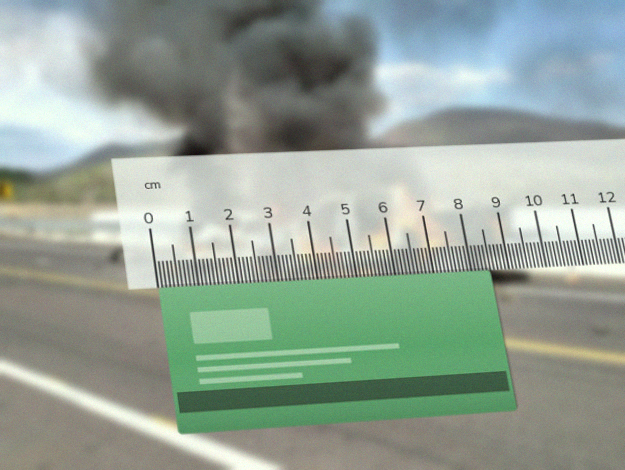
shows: value=8.5 unit=cm
